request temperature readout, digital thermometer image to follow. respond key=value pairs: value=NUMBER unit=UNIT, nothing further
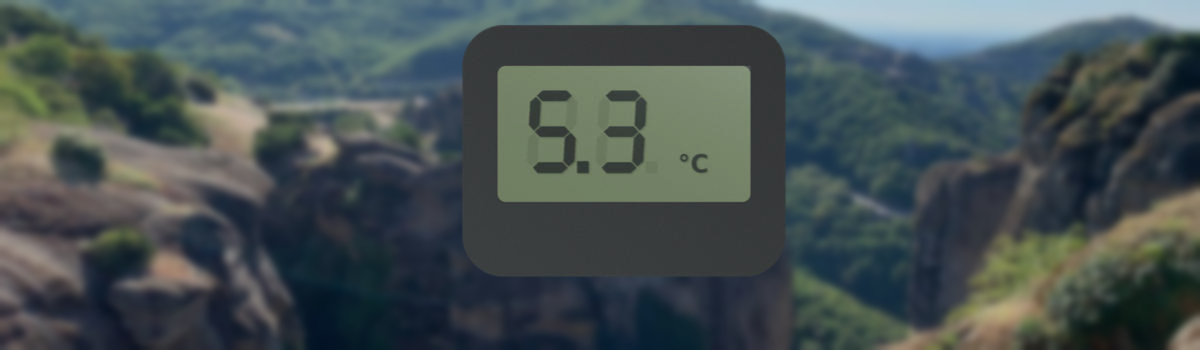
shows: value=5.3 unit=°C
